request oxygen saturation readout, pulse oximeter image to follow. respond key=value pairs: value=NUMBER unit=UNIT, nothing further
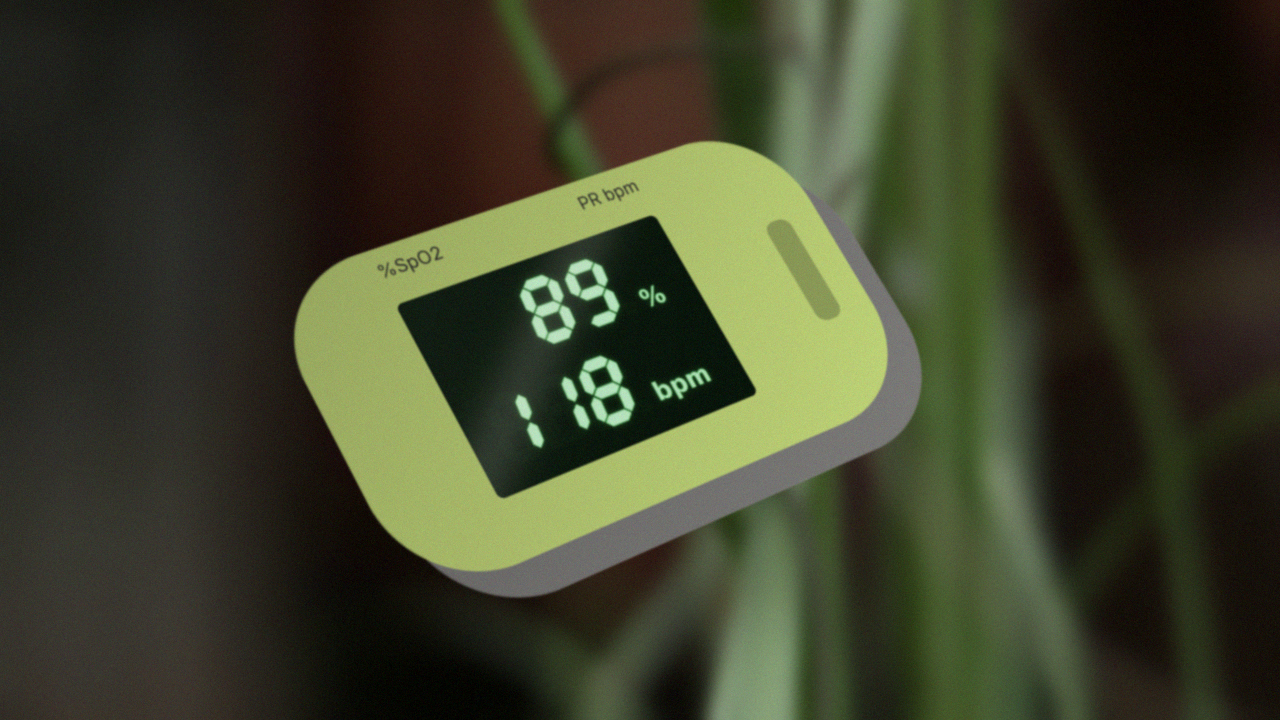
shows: value=89 unit=%
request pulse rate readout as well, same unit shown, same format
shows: value=118 unit=bpm
